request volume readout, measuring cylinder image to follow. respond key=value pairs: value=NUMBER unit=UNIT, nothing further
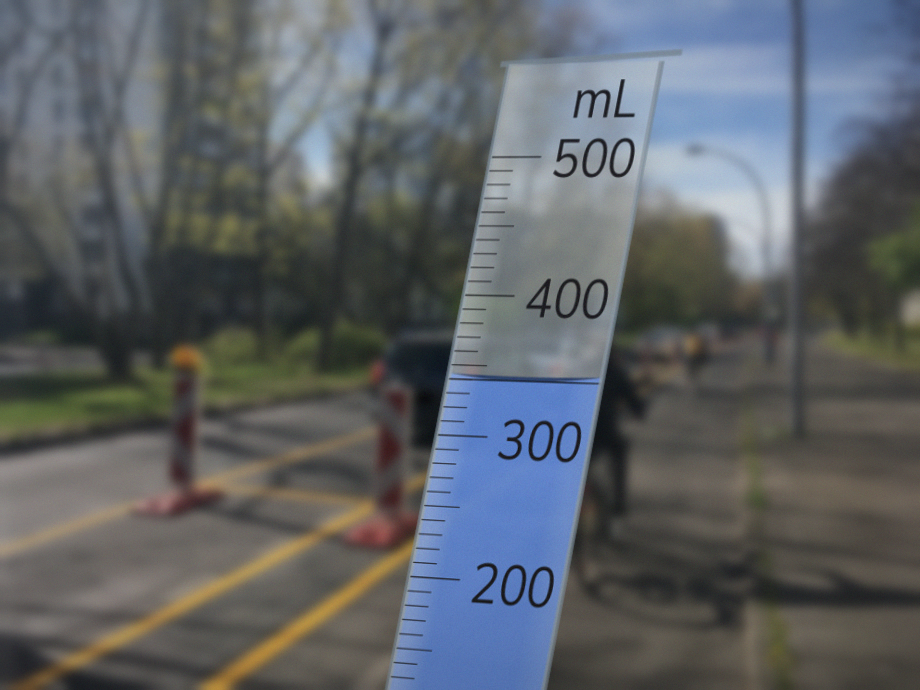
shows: value=340 unit=mL
